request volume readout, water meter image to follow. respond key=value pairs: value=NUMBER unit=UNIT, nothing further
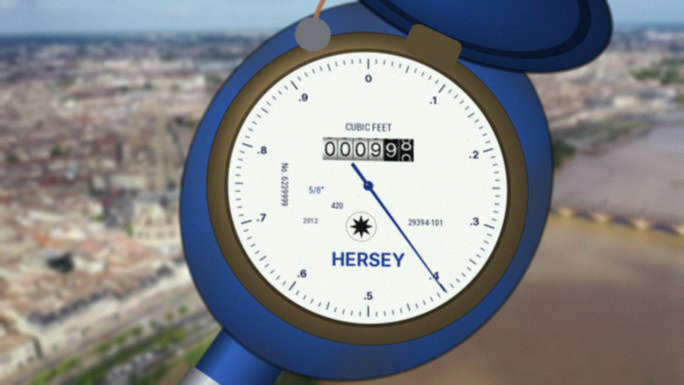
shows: value=998.40 unit=ft³
